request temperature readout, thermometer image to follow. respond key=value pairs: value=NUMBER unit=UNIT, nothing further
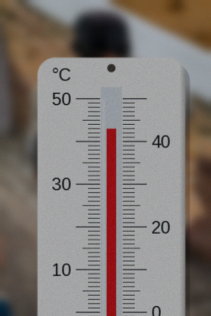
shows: value=43 unit=°C
